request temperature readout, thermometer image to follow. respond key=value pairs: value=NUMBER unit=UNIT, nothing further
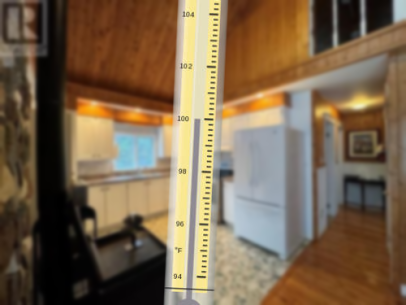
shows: value=100 unit=°F
